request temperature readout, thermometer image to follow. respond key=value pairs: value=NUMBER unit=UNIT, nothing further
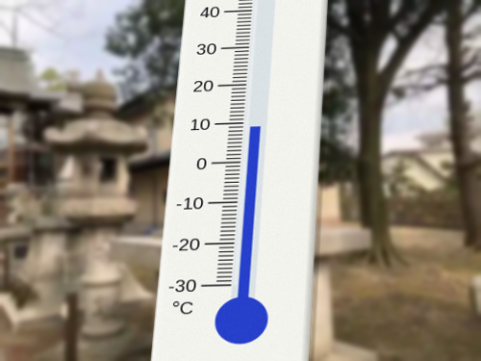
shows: value=9 unit=°C
